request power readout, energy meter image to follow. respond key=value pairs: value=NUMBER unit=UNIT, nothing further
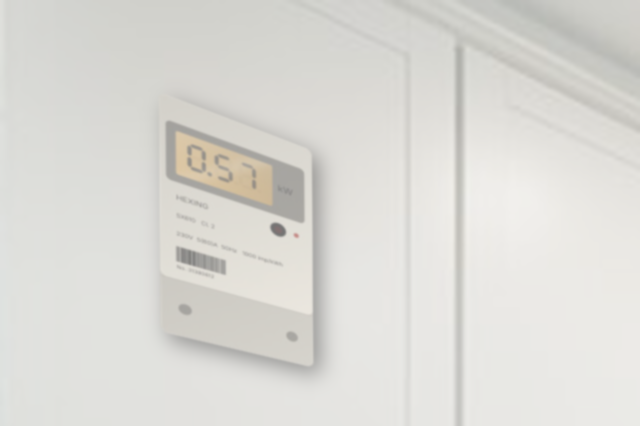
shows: value=0.57 unit=kW
